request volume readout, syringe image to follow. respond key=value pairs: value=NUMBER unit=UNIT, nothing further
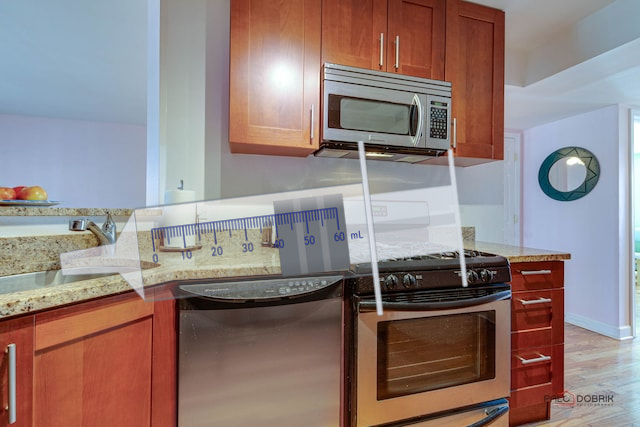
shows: value=40 unit=mL
